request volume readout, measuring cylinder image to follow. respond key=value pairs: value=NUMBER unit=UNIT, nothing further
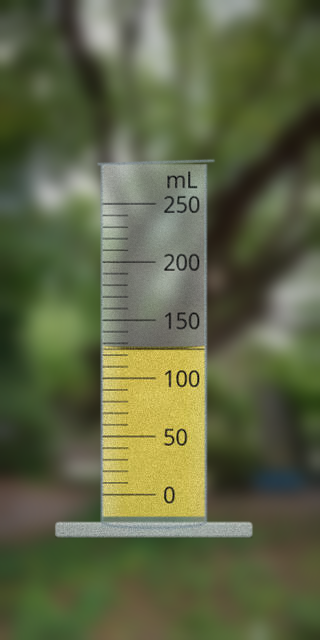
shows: value=125 unit=mL
